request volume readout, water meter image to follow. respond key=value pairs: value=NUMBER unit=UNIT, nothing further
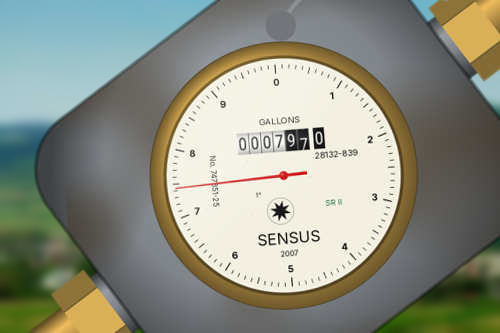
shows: value=7967.4 unit=gal
